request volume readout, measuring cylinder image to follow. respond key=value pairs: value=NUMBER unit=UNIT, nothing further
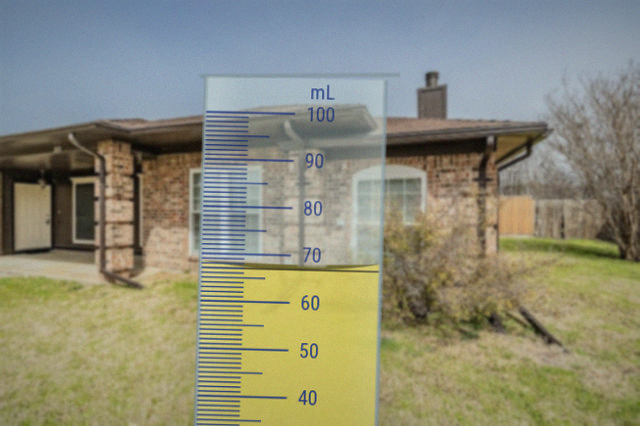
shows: value=67 unit=mL
